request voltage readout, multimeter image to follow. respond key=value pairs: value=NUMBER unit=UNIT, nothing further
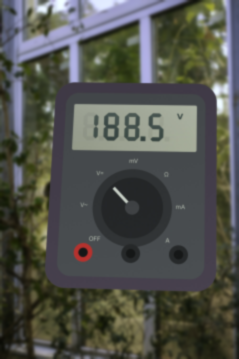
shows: value=188.5 unit=V
